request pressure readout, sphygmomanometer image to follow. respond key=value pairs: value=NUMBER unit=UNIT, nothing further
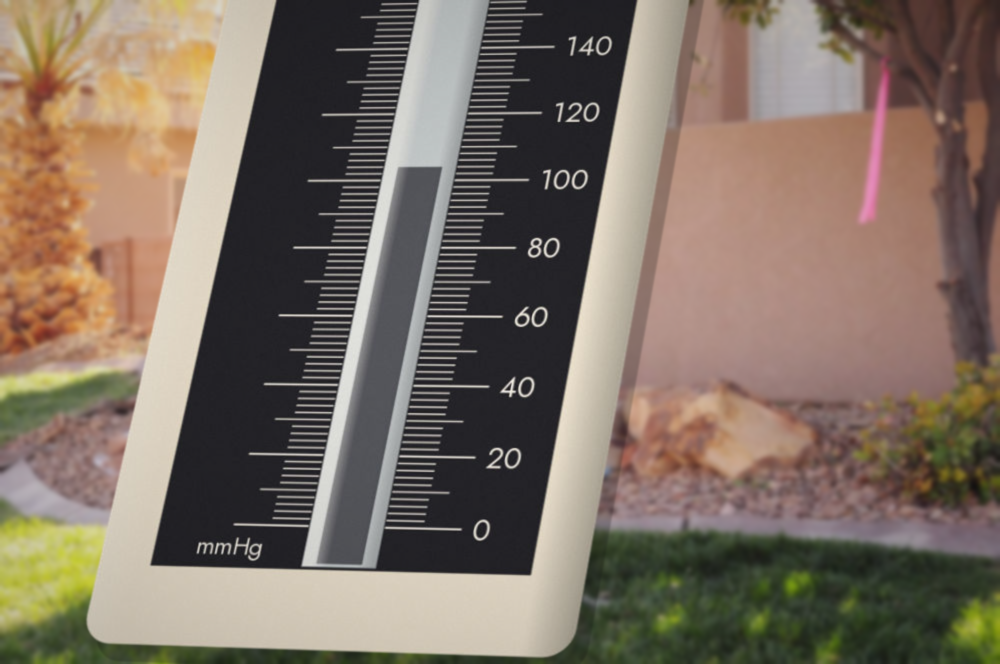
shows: value=104 unit=mmHg
